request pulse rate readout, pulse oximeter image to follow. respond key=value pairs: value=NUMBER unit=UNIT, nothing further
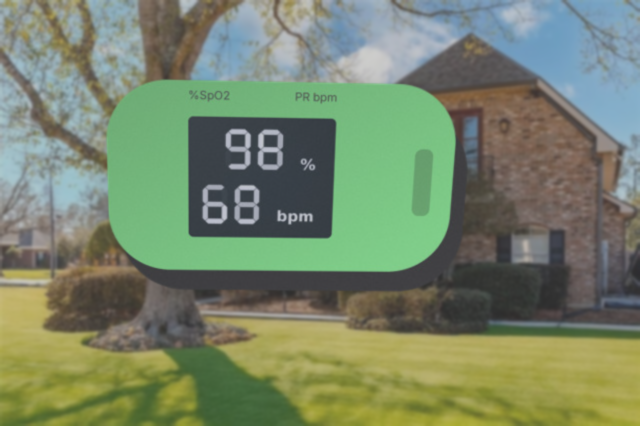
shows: value=68 unit=bpm
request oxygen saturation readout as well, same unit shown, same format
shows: value=98 unit=%
